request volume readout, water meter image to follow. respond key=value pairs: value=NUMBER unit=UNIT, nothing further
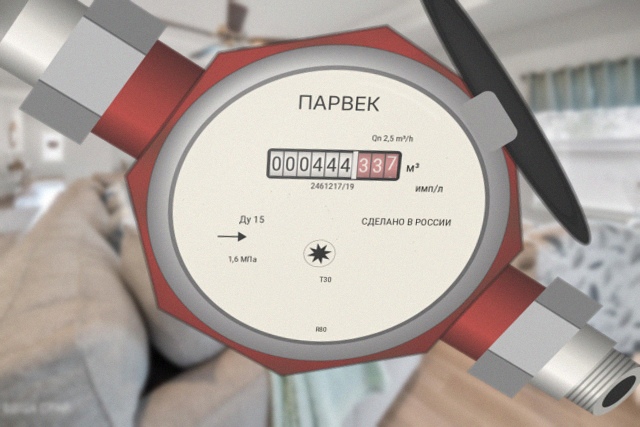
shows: value=444.337 unit=m³
